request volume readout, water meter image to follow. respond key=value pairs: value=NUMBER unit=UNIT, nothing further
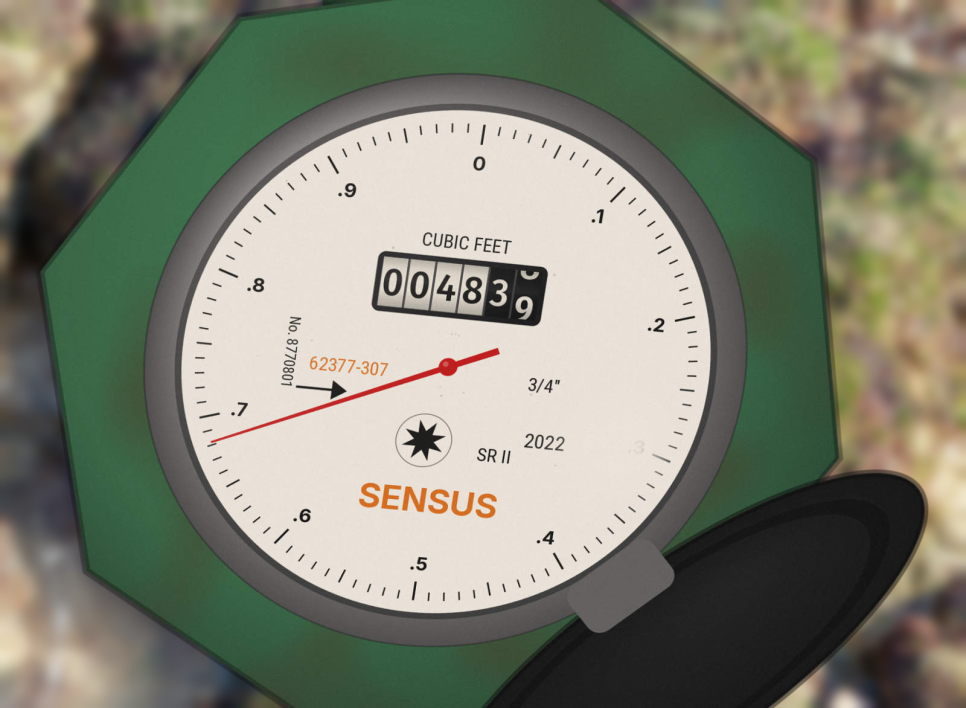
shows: value=4838.68 unit=ft³
